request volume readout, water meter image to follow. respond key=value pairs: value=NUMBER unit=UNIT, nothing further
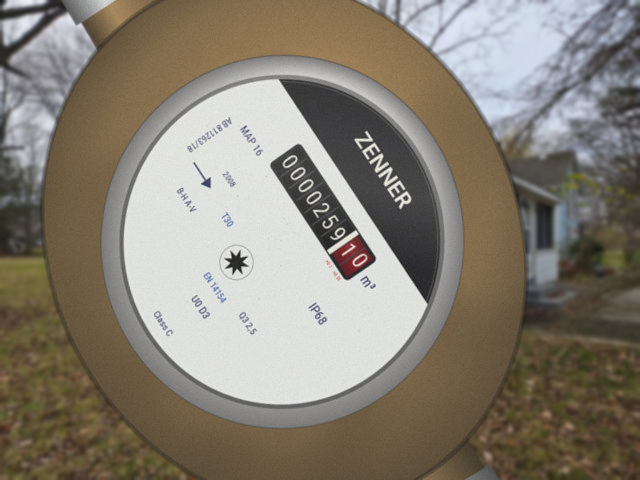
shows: value=259.10 unit=m³
